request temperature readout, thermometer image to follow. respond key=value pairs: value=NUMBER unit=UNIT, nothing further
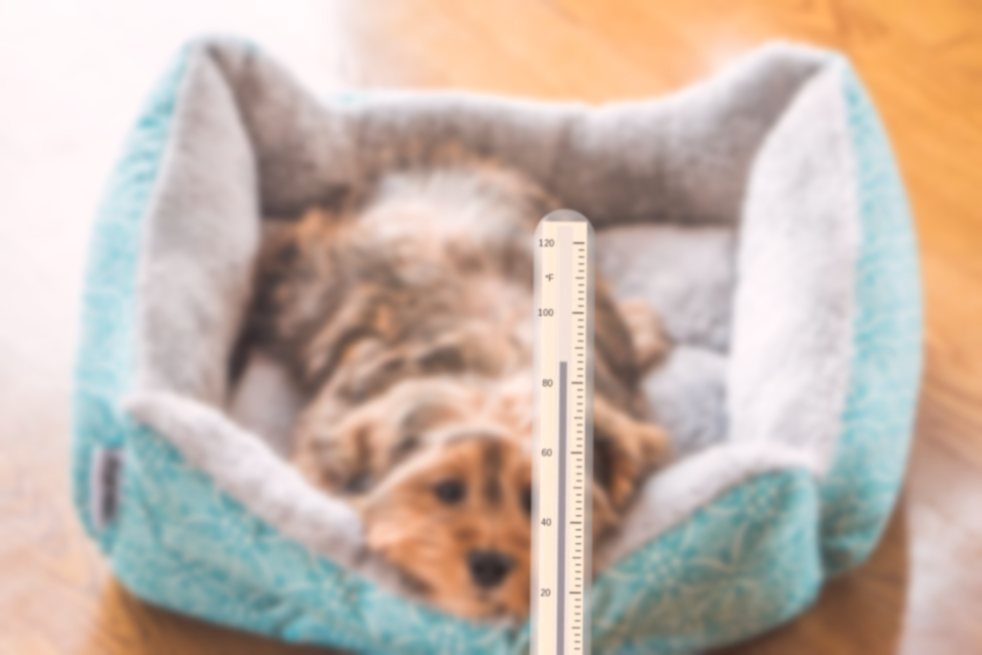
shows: value=86 unit=°F
